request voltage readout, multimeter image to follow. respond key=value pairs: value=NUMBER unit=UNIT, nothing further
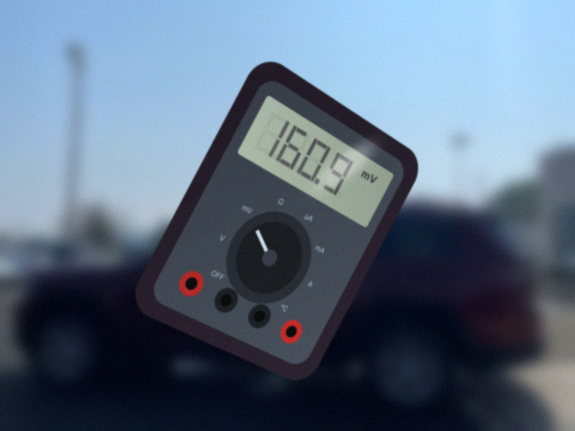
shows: value=160.9 unit=mV
